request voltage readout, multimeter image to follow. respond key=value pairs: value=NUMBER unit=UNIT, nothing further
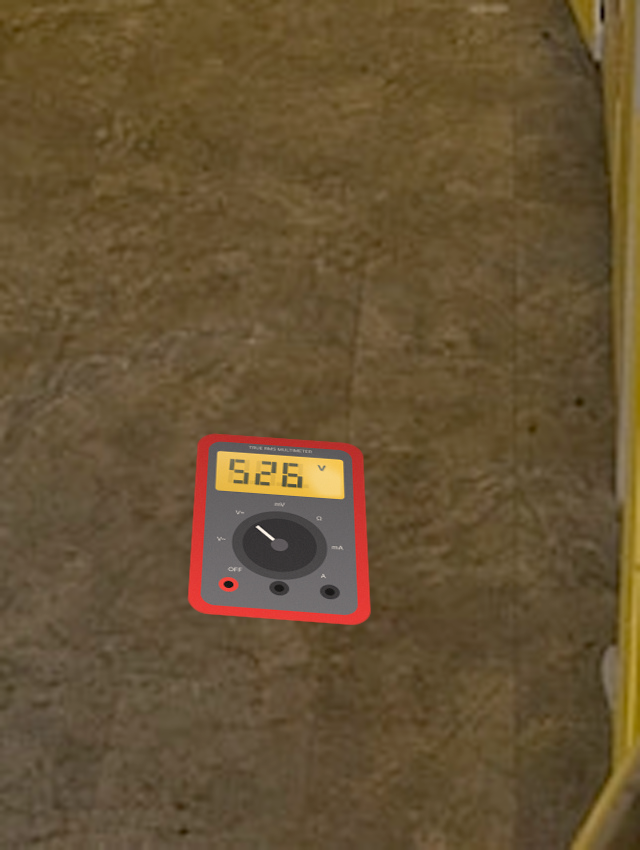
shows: value=526 unit=V
